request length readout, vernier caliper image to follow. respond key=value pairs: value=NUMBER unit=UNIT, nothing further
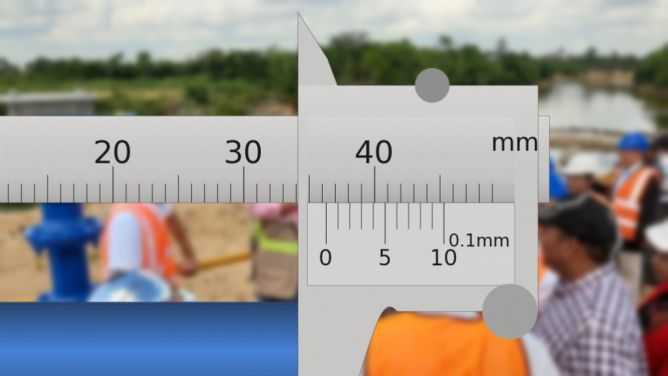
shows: value=36.3 unit=mm
